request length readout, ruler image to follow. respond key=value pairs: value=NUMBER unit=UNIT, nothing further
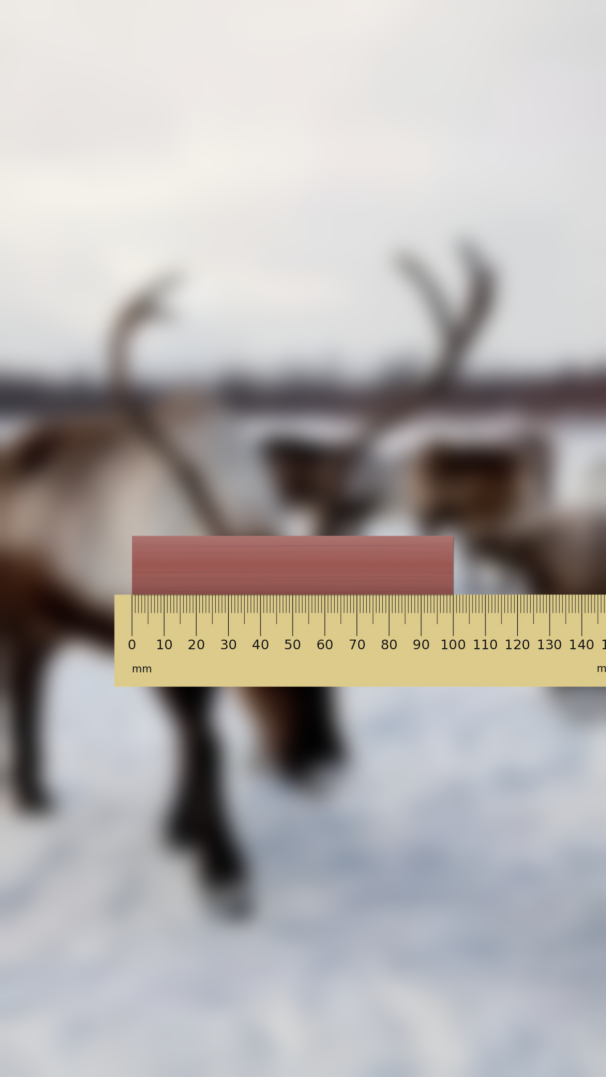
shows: value=100 unit=mm
